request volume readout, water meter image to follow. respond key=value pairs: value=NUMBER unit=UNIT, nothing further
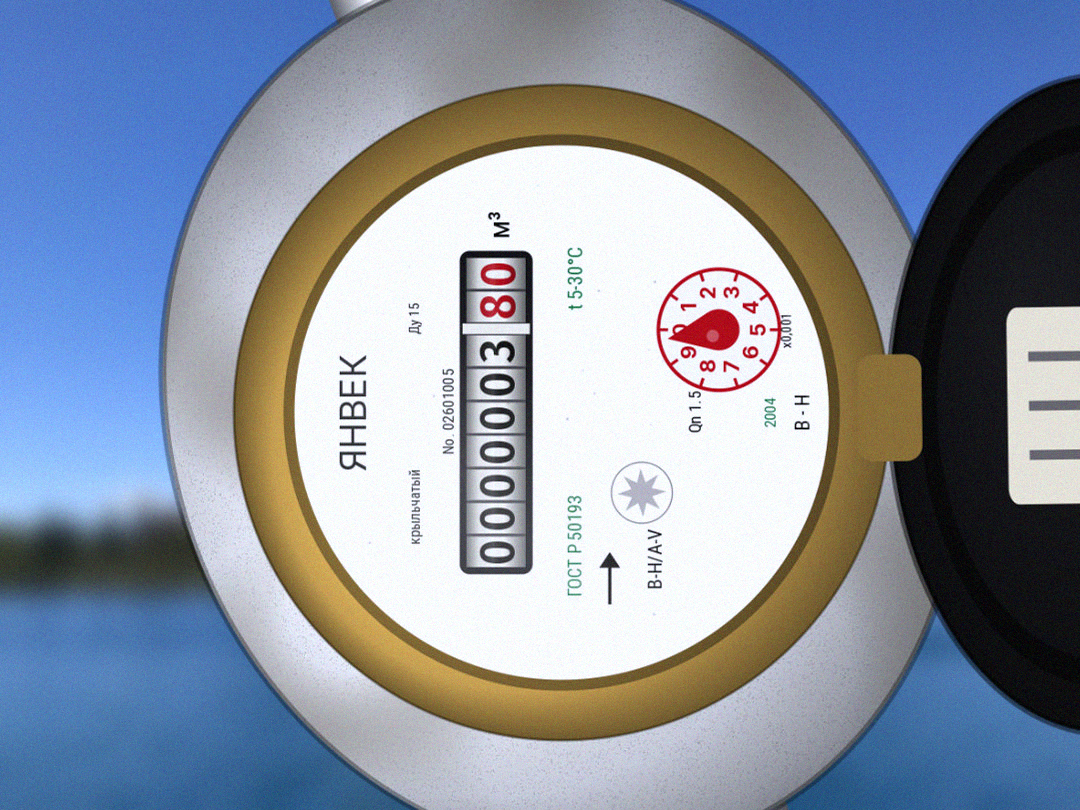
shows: value=3.799 unit=m³
